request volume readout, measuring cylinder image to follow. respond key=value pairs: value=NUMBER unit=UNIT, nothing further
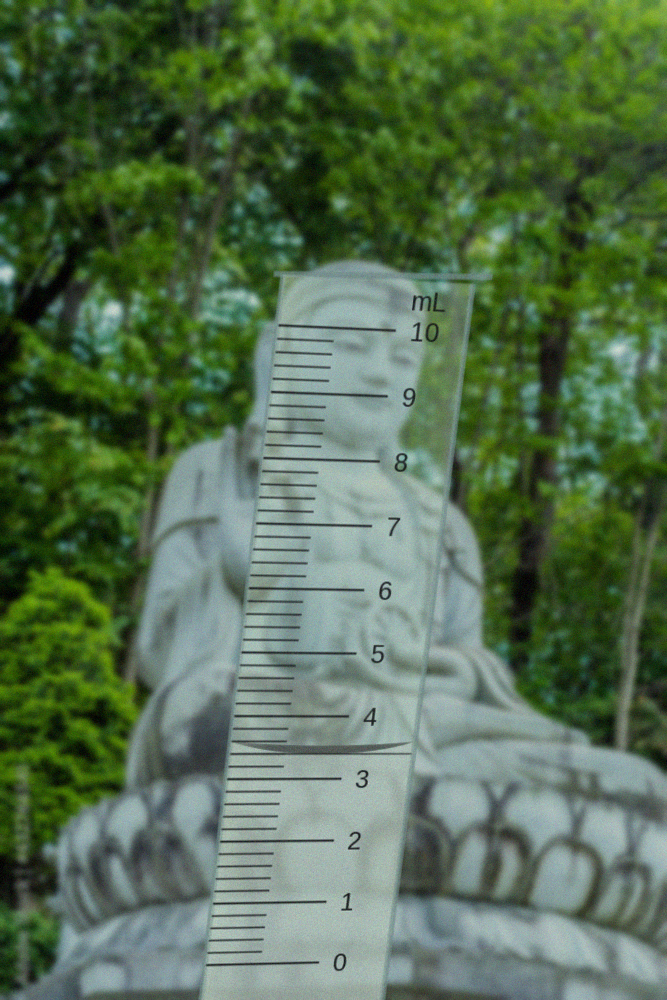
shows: value=3.4 unit=mL
